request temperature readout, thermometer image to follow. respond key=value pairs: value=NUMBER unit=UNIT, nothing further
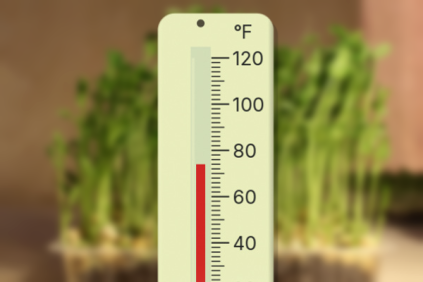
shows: value=74 unit=°F
